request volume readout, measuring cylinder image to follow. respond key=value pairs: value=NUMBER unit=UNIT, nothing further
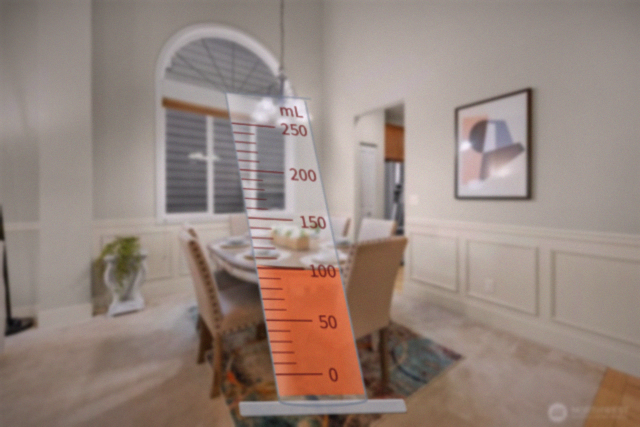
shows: value=100 unit=mL
